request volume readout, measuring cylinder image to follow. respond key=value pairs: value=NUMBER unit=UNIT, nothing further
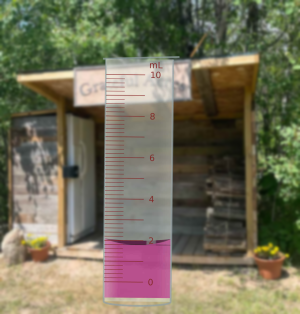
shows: value=1.8 unit=mL
